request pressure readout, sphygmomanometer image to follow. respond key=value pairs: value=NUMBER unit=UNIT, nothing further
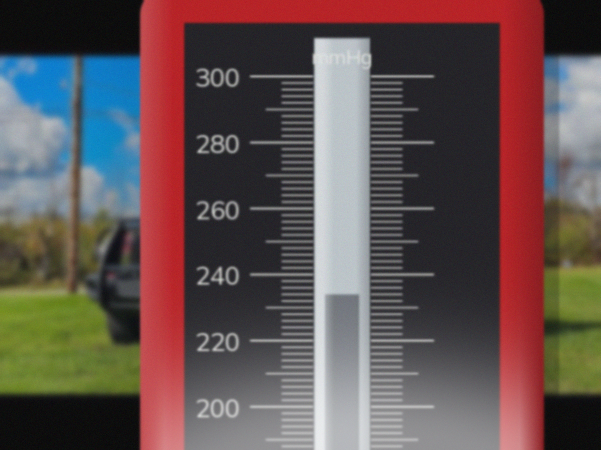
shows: value=234 unit=mmHg
